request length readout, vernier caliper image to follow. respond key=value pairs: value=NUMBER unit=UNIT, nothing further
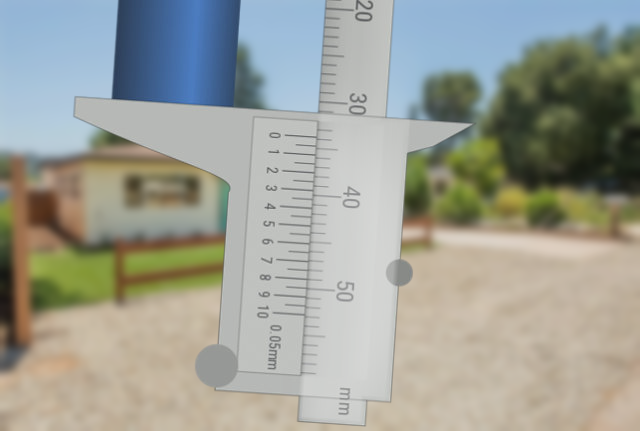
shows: value=33.8 unit=mm
